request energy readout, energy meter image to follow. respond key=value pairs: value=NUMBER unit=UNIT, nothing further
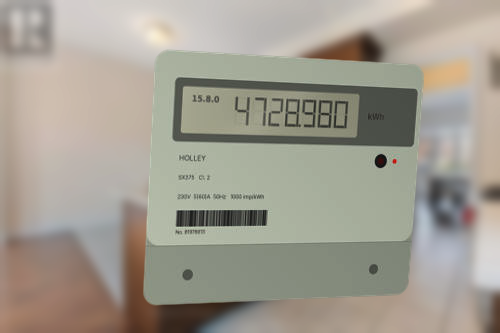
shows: value=4728.980 unit=kWh
